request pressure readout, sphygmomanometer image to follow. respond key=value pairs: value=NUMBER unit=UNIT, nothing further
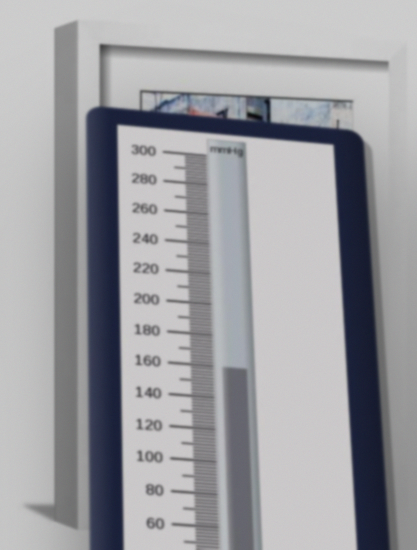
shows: value=160 unit=mmHg
